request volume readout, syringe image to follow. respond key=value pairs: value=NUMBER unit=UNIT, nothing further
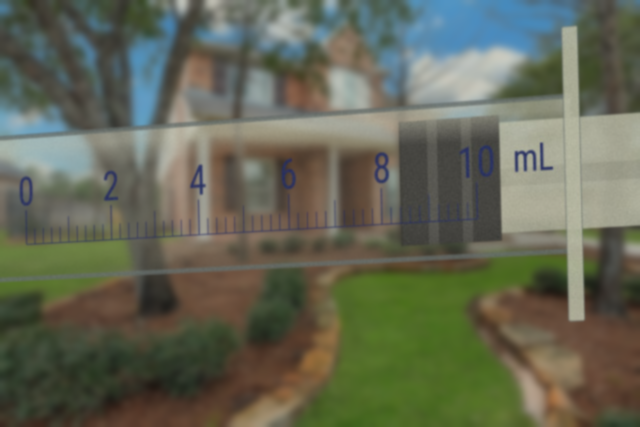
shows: value=8.4 unit=mL
